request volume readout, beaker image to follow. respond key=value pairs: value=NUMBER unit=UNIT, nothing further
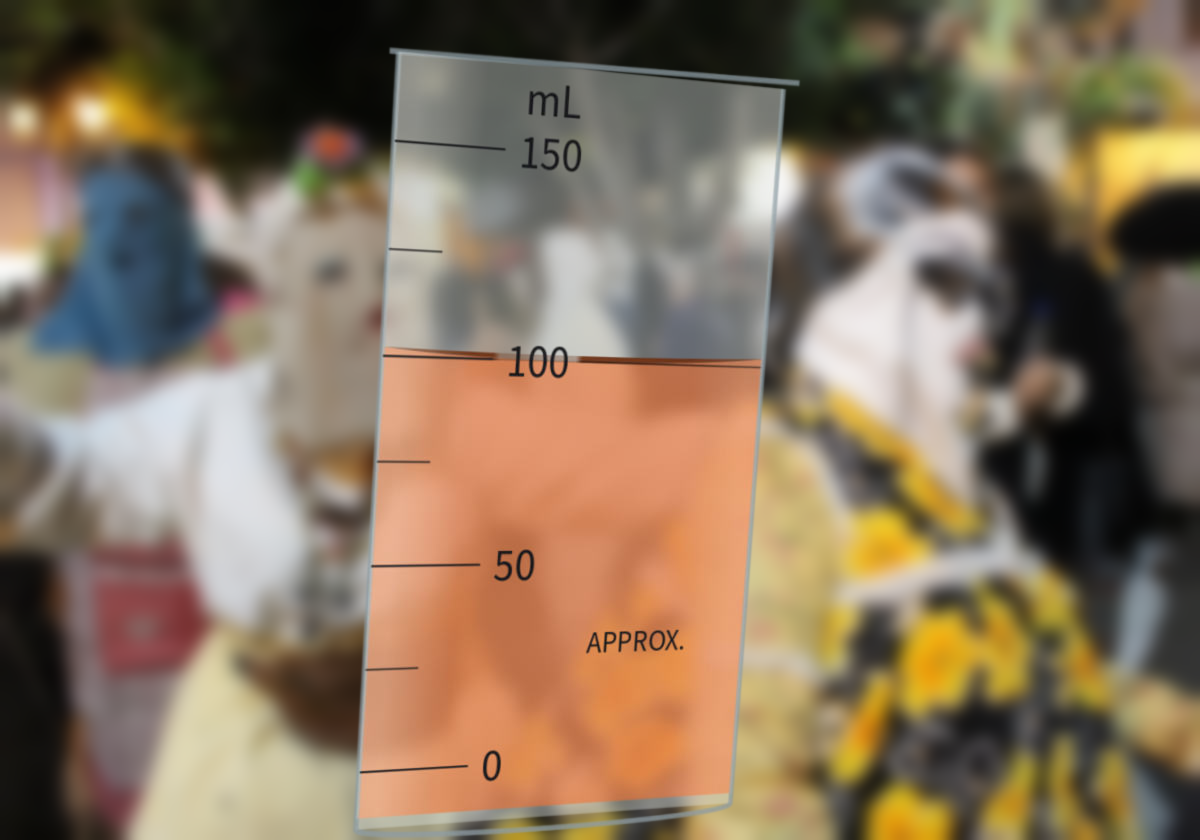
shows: value=100 unit=mL
